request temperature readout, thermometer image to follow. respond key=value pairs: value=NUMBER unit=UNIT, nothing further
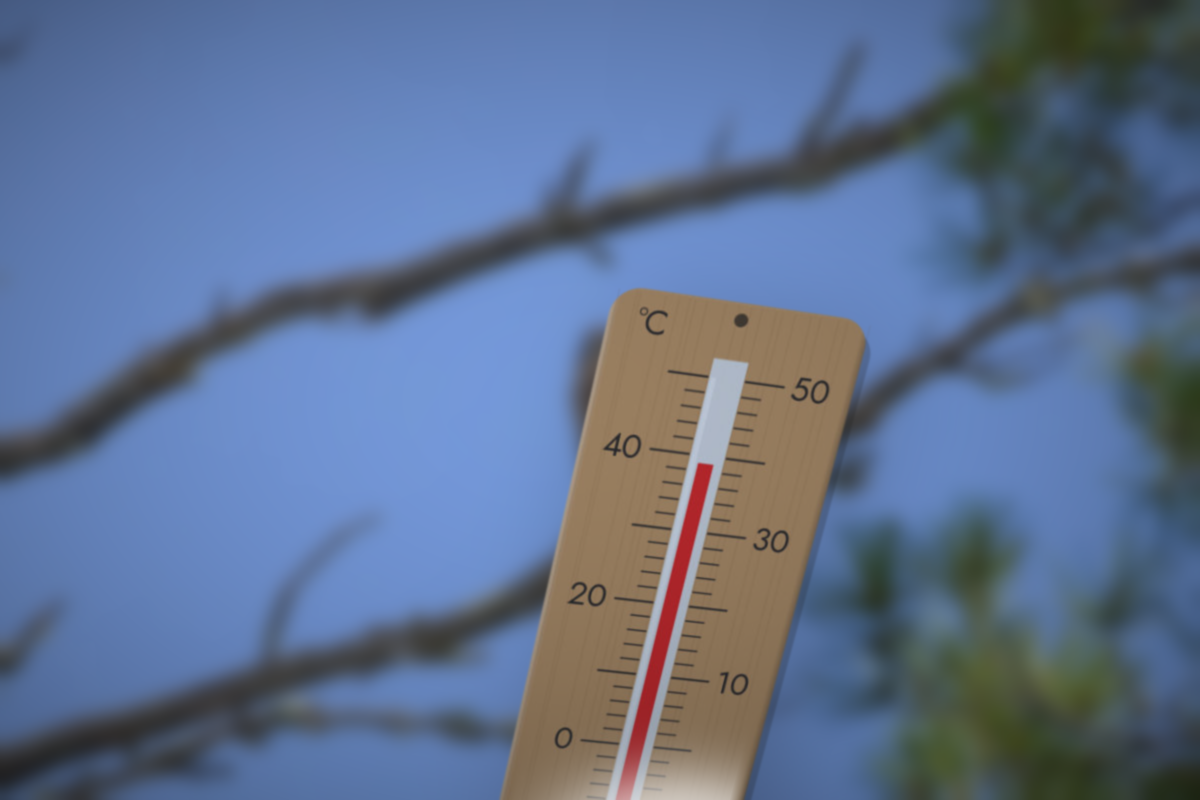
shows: value=39 unit=°C
